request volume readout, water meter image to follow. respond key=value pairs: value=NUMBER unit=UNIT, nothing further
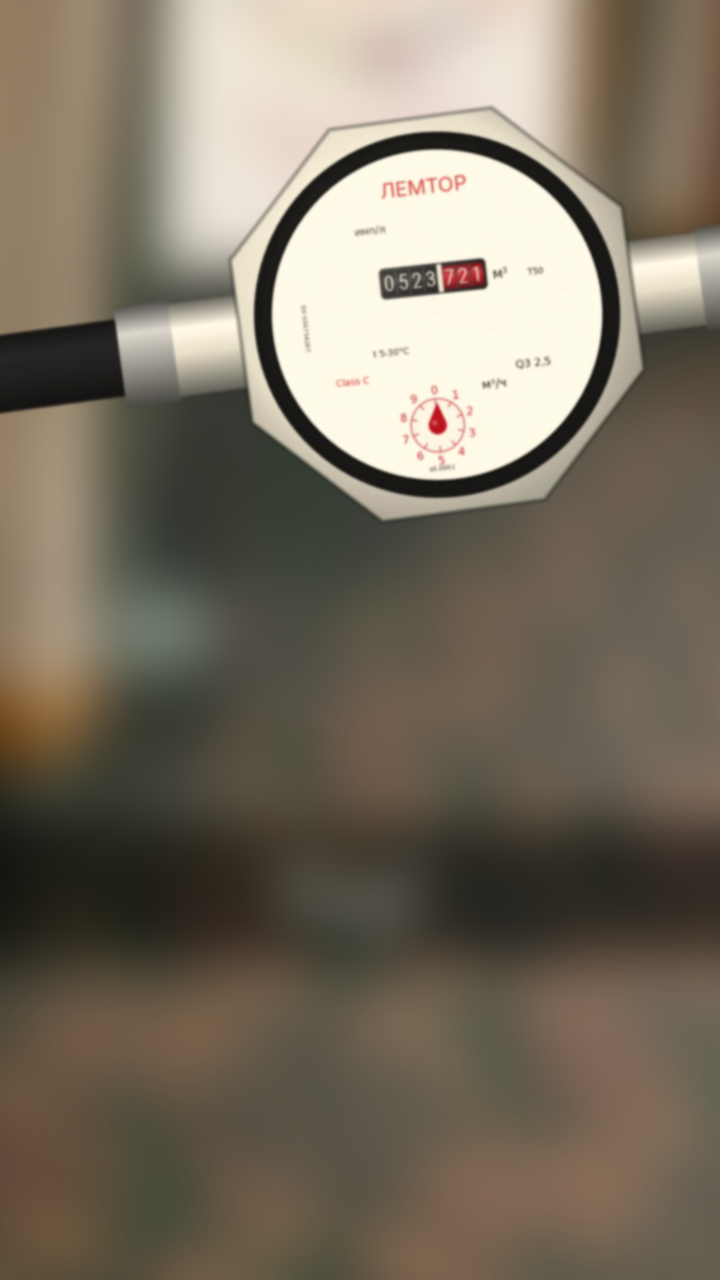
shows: value=523.7210 unit=m³
